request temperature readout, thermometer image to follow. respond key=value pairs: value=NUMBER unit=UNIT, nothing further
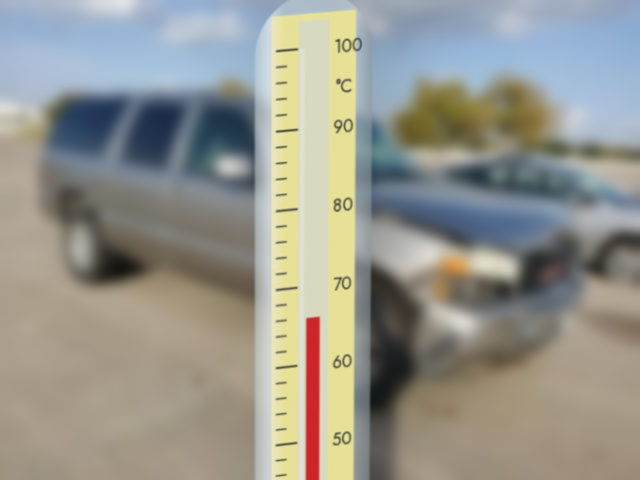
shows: value=66 unit=°C
